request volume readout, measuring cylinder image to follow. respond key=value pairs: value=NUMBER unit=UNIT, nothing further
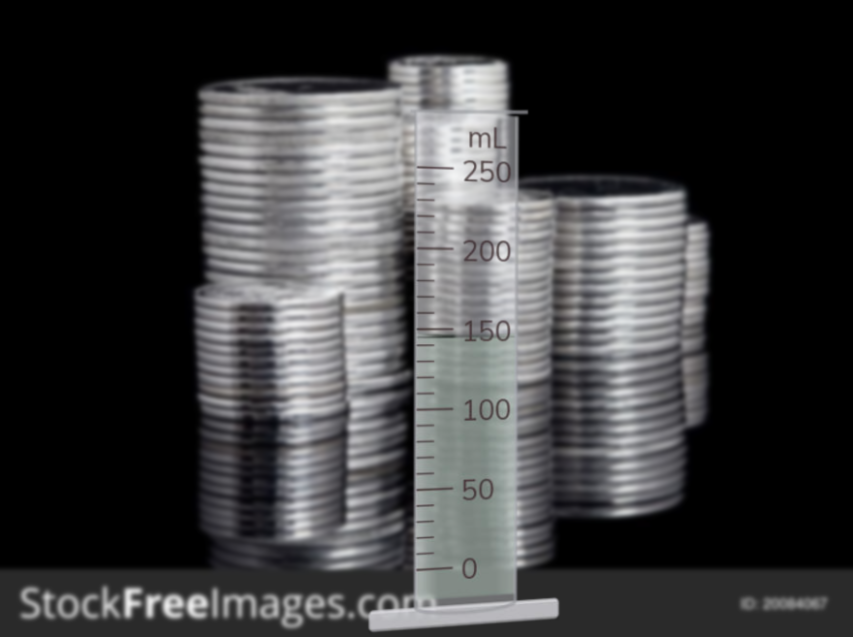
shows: value=145 unit=mL
